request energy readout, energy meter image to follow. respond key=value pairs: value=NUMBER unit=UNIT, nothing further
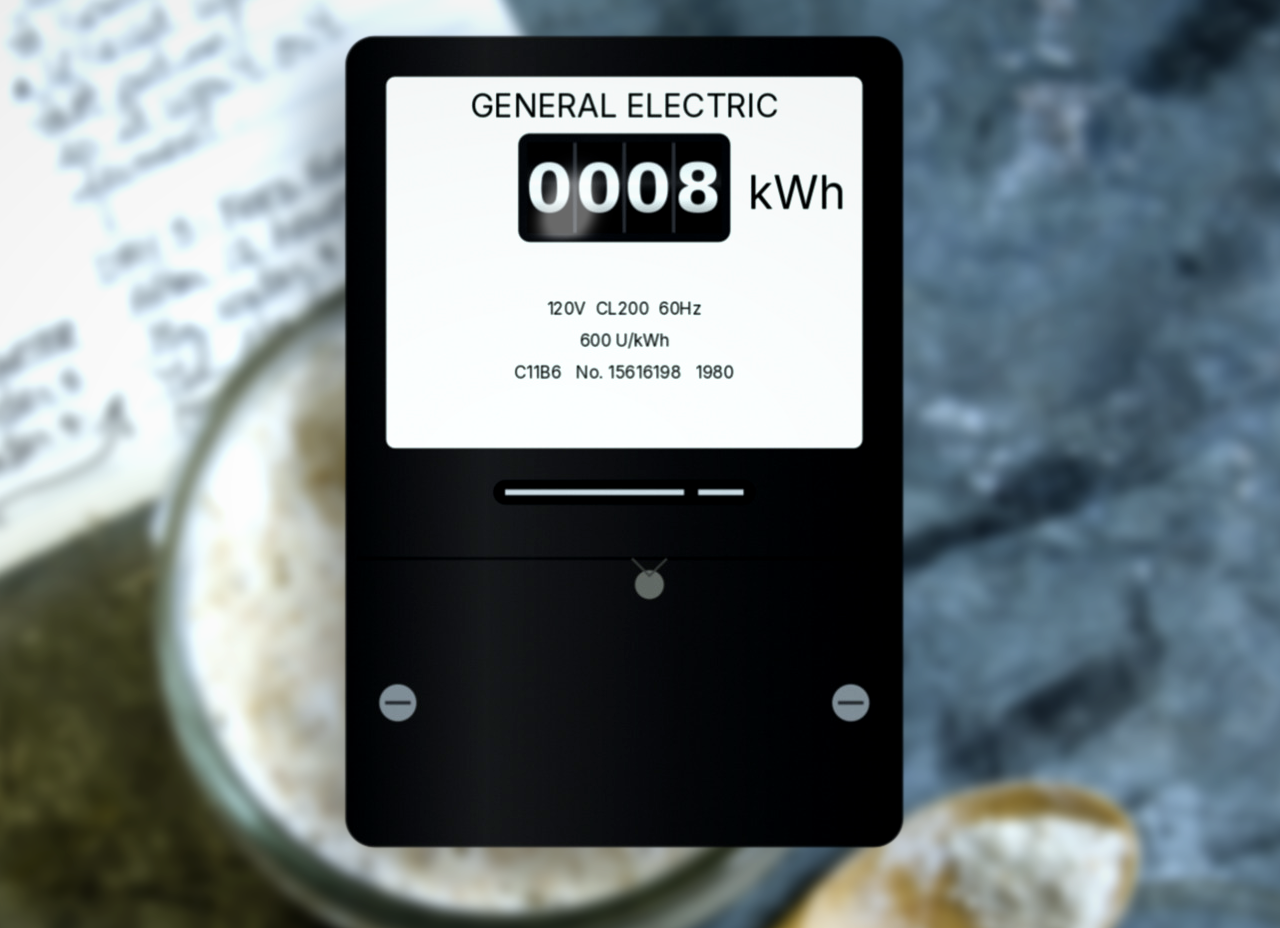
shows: value=8 unit=kWh
